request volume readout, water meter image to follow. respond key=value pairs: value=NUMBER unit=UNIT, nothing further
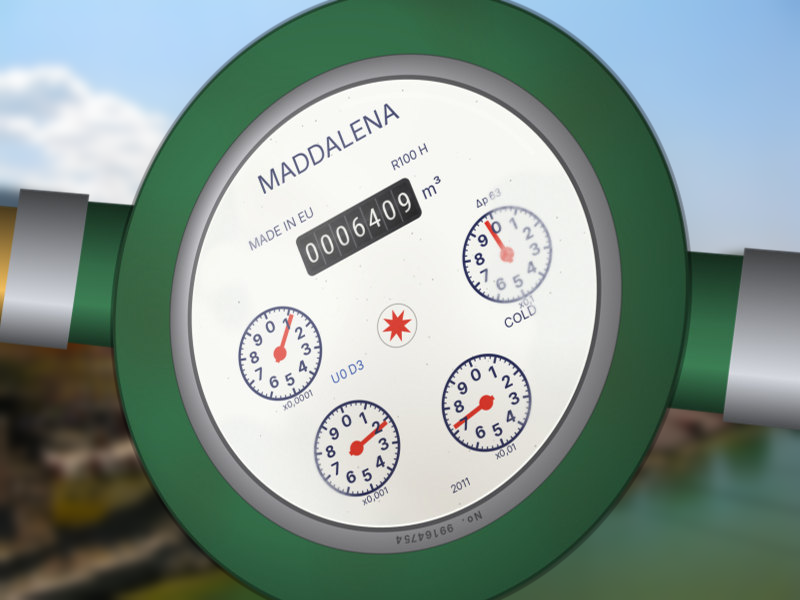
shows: value=6408.9721 unit=m³
